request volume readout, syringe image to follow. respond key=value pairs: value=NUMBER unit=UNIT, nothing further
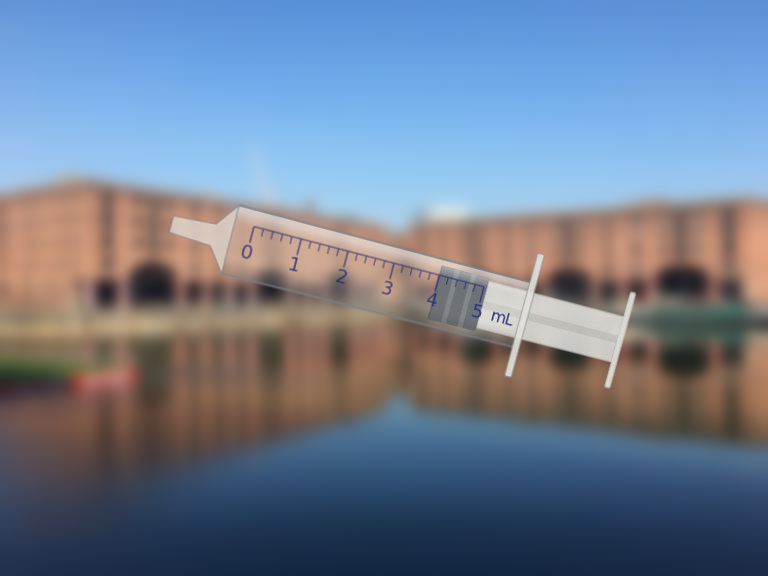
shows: value=4 unit=mL
